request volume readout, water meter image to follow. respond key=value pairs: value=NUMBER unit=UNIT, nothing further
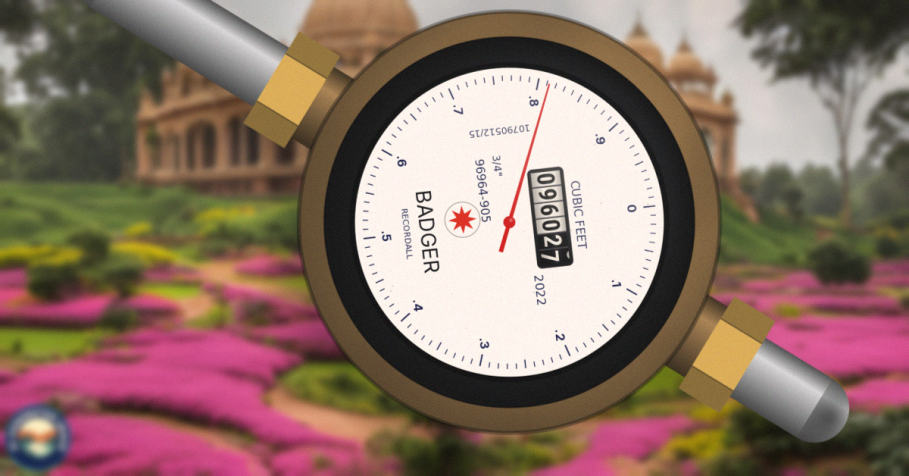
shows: value=96026.81 unit=ft³
